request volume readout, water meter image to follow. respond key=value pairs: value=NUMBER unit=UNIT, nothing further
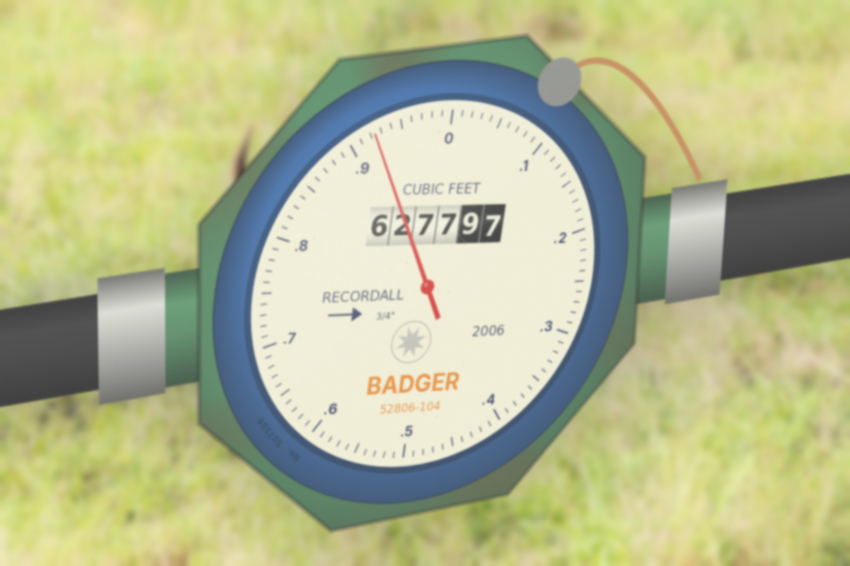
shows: value=627796.92 unit=ft³
